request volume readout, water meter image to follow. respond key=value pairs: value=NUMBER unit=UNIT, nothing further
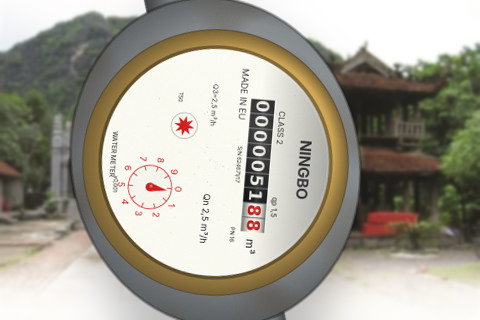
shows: value=51.880 unit=m³
